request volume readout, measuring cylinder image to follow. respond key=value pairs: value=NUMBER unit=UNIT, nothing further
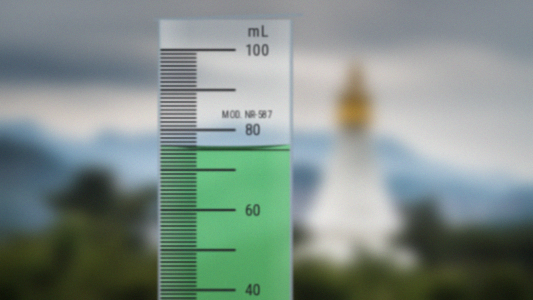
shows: value=75 unit=mL
